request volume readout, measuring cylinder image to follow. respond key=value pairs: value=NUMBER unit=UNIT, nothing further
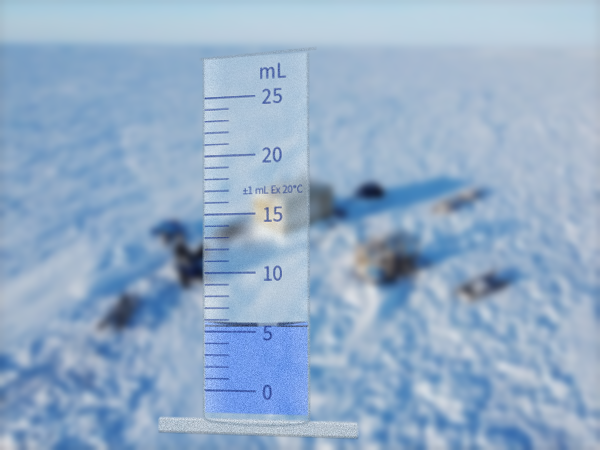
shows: value=5.5 unit=mL
